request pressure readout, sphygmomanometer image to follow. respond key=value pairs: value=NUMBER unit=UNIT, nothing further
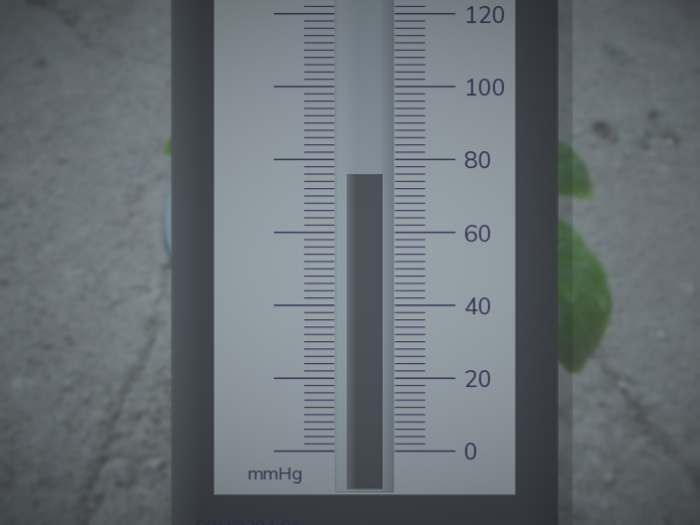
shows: value=76 unit=mmHg
